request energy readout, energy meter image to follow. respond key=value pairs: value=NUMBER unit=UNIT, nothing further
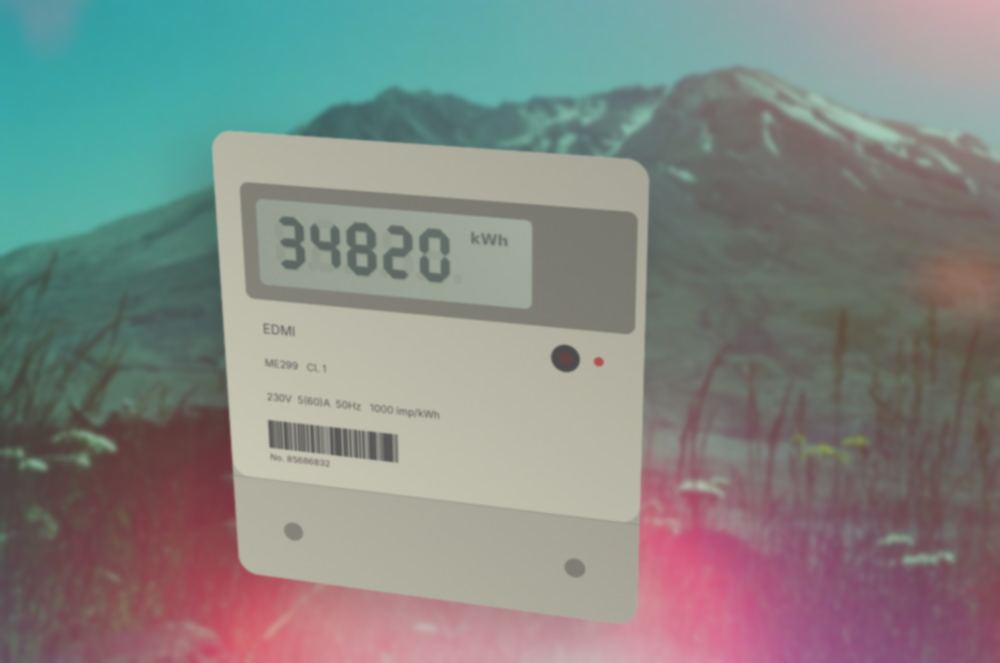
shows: value=34820 unit=kWh
